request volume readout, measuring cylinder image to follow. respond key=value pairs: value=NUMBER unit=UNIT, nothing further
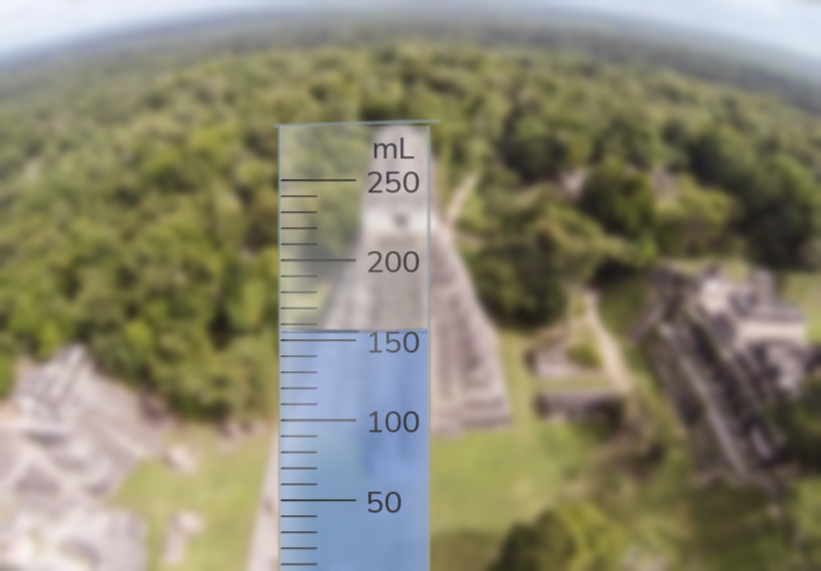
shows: value=155 unit=mL
